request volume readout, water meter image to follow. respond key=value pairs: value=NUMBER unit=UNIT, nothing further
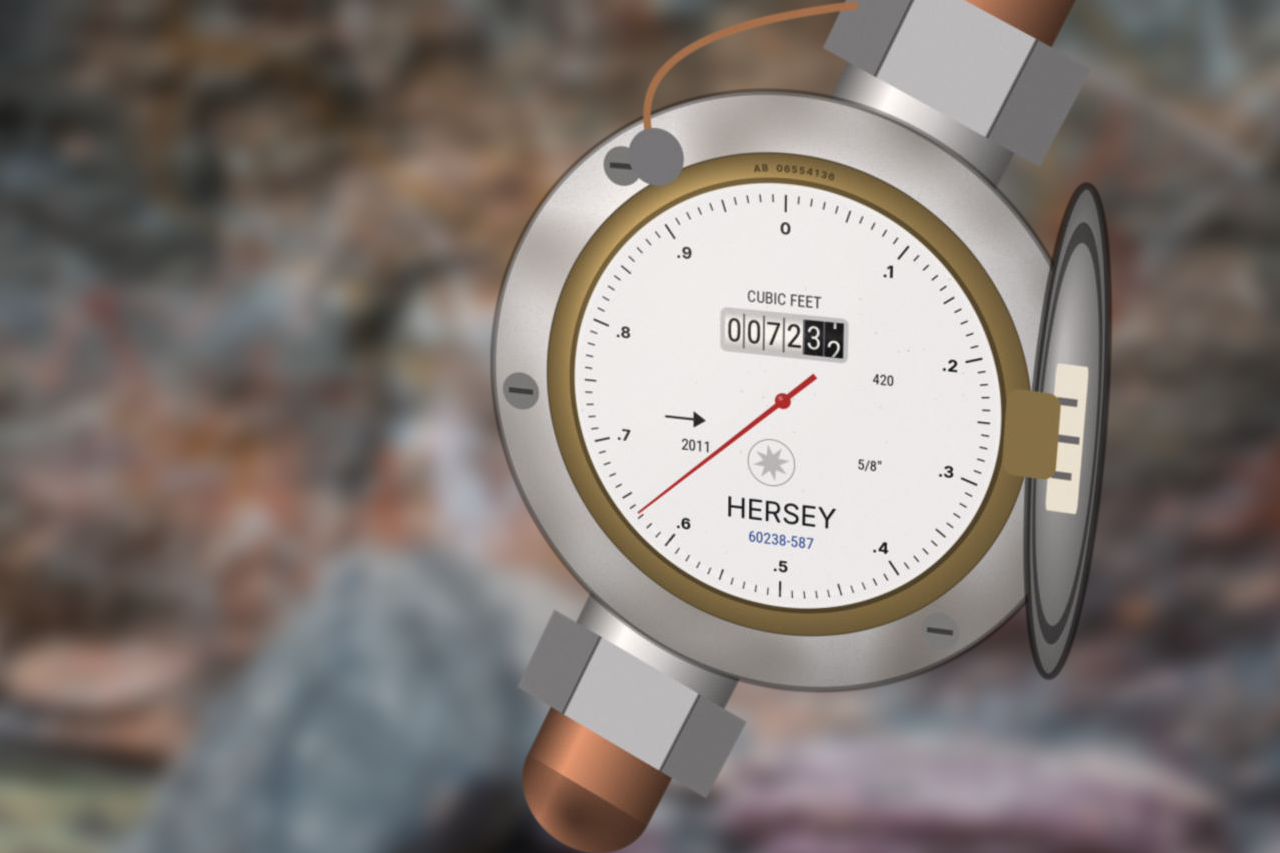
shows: value=7231.63 unit=ft³
